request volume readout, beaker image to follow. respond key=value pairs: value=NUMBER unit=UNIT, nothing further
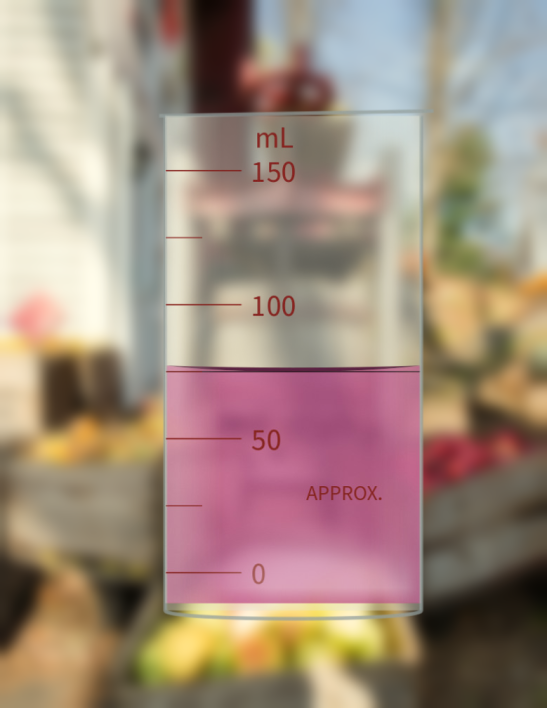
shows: value=75 unit=mL
